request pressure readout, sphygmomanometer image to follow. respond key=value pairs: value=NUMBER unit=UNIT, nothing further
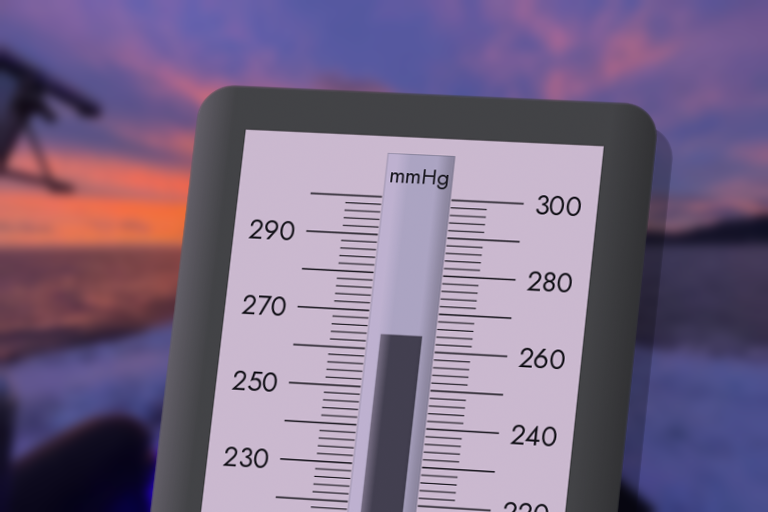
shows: value=264 unit=mmHg
